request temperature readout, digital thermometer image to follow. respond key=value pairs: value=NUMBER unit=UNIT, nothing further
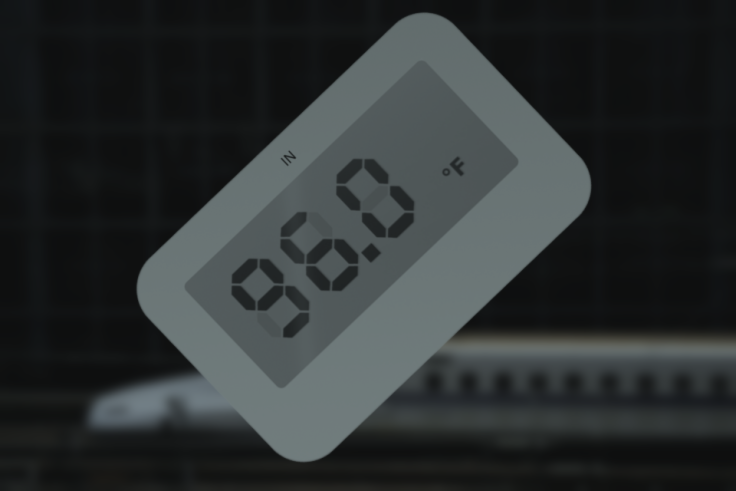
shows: value=96.0 unit=°F
